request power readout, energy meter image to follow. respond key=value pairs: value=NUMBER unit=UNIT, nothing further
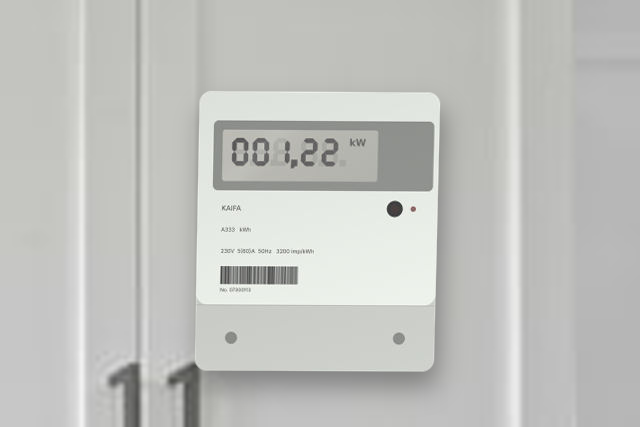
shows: value=1.22 unit=kW
